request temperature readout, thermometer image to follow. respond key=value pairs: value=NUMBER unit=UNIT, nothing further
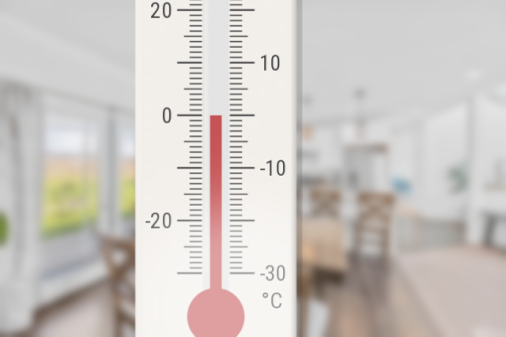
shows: value=0 unit=°C
